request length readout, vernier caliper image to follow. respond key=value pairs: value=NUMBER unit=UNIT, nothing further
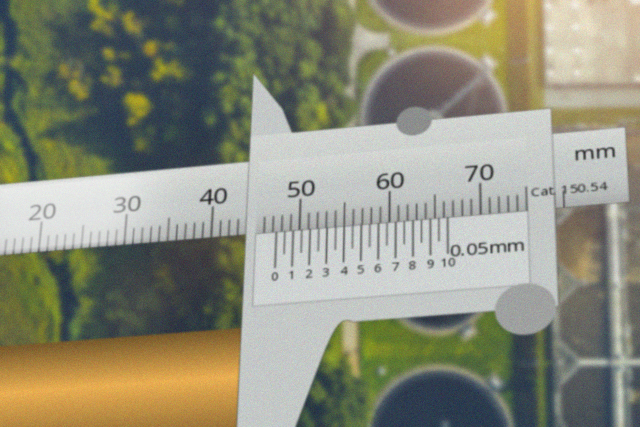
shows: value=47.4 unit=mm
